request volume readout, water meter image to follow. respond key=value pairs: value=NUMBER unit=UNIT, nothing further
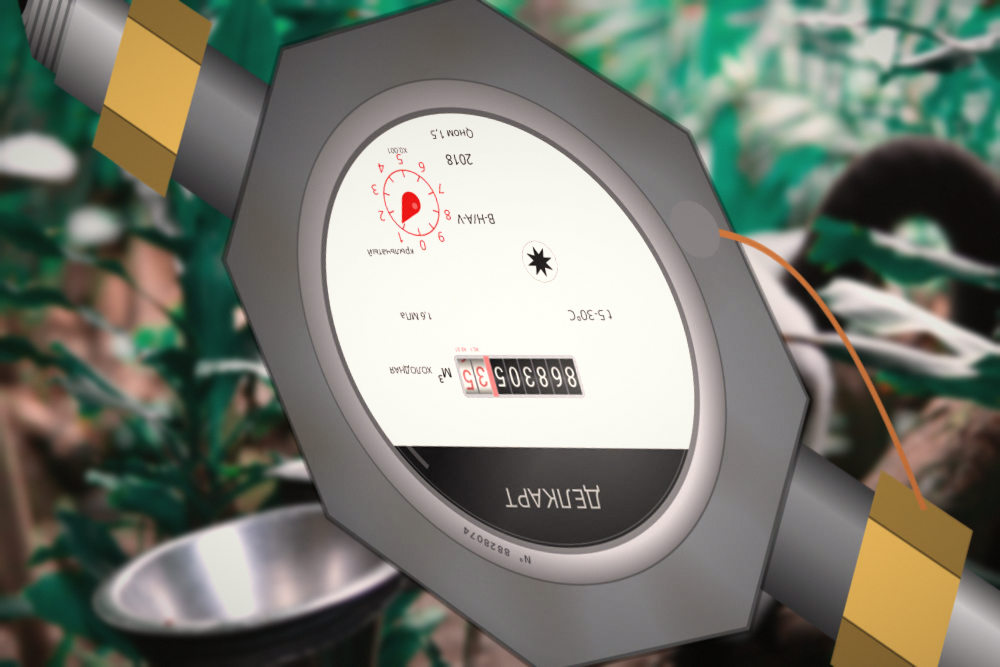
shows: value=868305.351 unit=m³
